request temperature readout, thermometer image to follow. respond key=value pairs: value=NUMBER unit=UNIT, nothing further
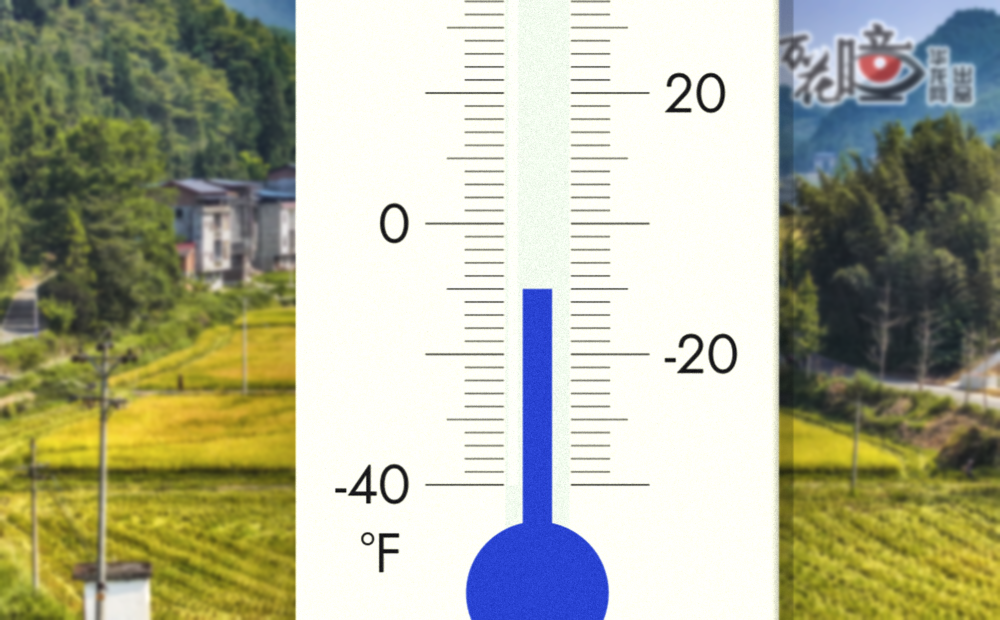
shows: value=-10 unit=°F
